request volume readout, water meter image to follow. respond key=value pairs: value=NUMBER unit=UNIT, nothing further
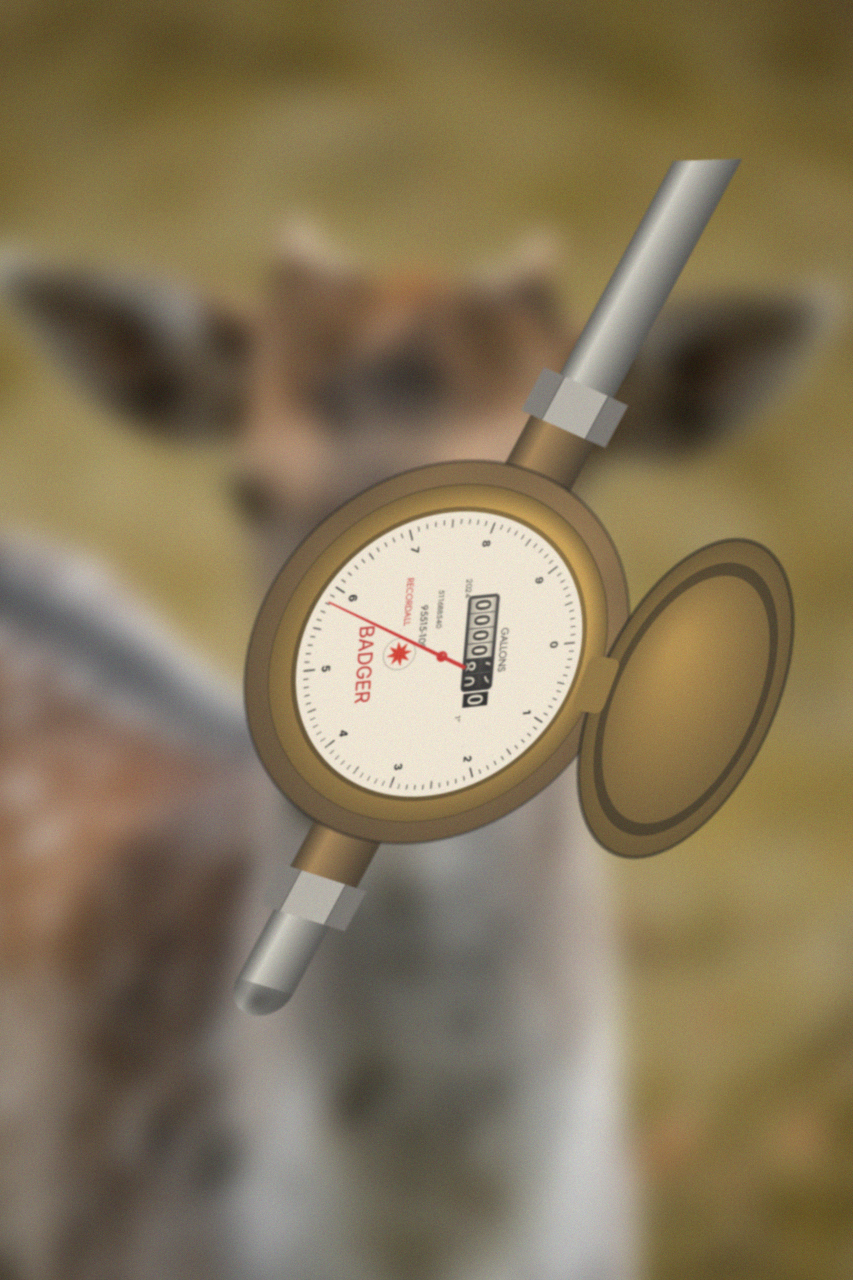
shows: value=795.8 unit=gal
